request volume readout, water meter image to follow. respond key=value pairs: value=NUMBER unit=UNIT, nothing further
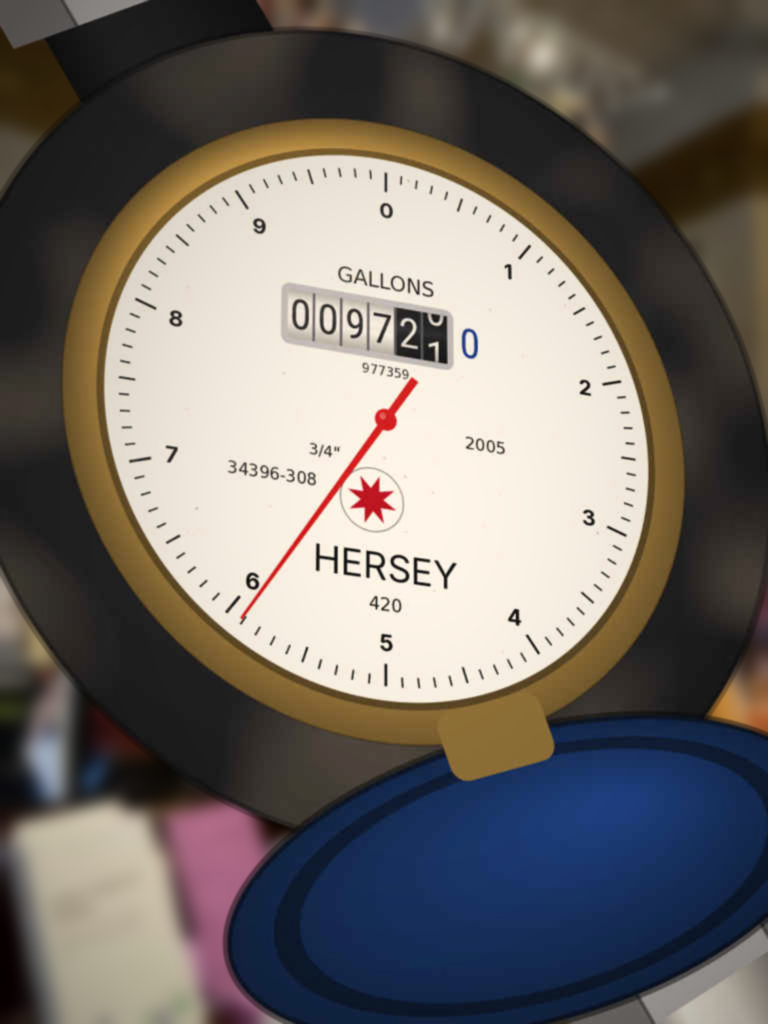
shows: value=97205.9 unit=gal
